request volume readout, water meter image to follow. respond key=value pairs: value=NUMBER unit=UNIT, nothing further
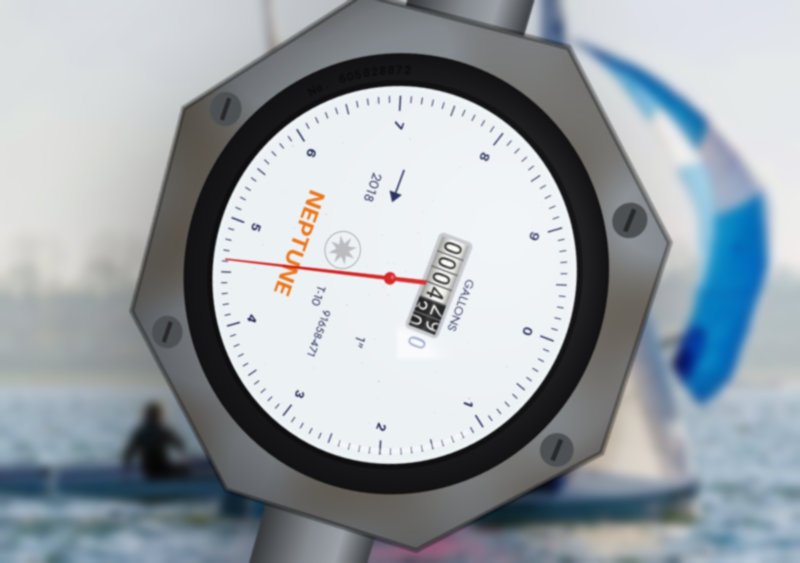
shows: value=4294.6 unit=gal
